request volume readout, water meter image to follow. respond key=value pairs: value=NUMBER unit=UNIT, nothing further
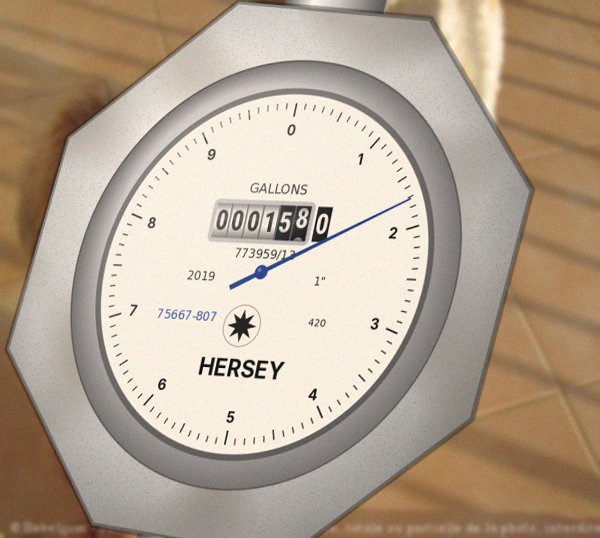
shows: value=1581.7 unit=gal
